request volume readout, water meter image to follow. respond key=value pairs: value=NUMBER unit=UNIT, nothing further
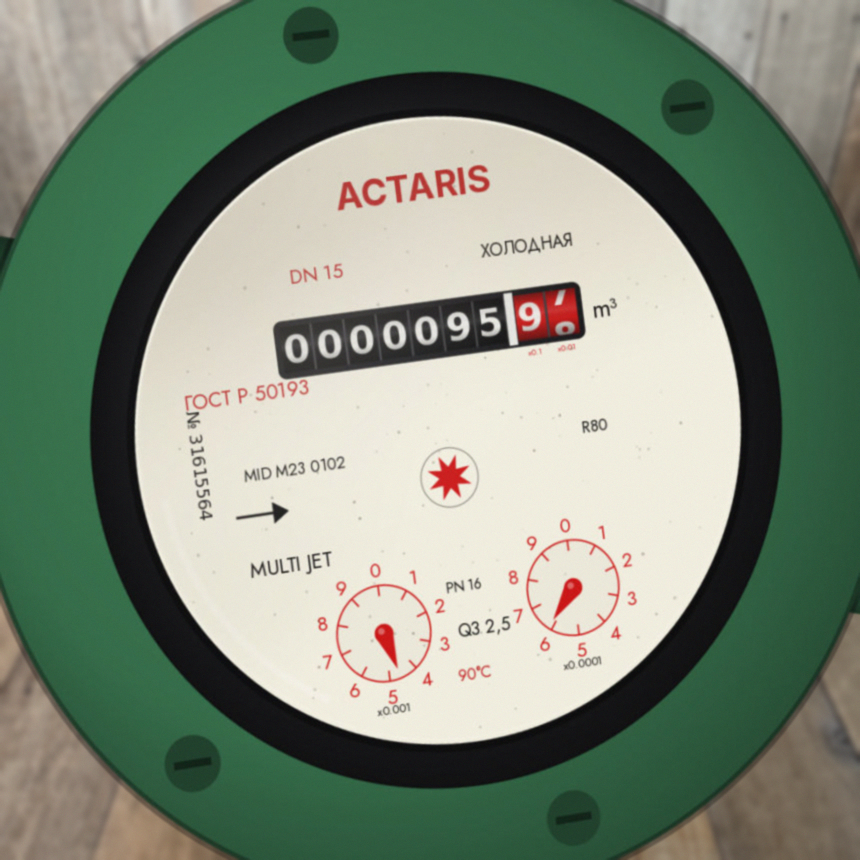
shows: value=95.9746 unit=m³
